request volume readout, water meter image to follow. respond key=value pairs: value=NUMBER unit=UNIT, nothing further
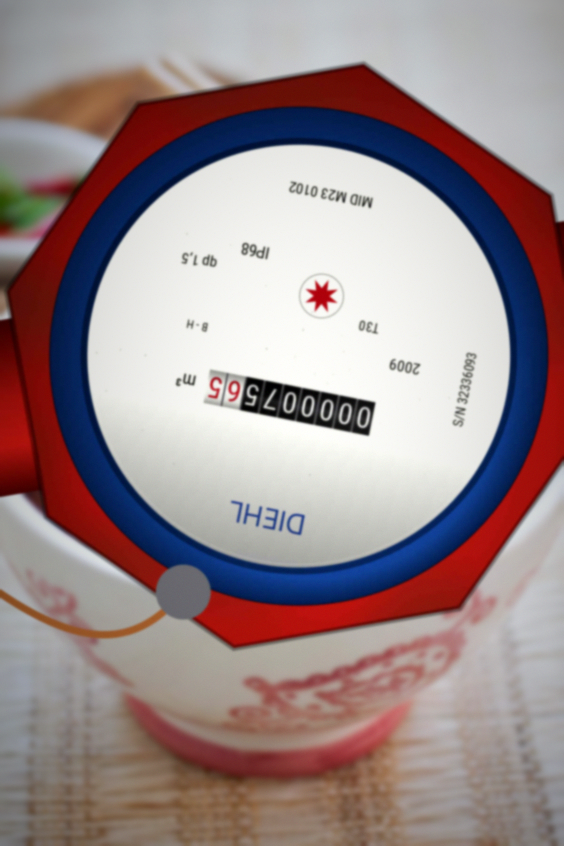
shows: value=75.65 unit=m³
